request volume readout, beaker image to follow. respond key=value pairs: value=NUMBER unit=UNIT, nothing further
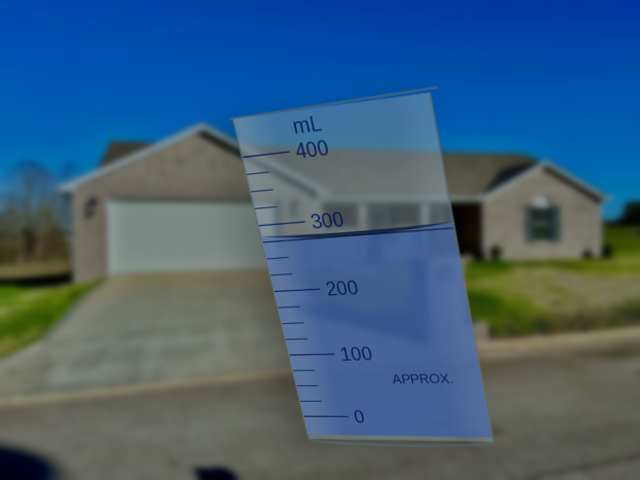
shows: value=275 unit=mL
